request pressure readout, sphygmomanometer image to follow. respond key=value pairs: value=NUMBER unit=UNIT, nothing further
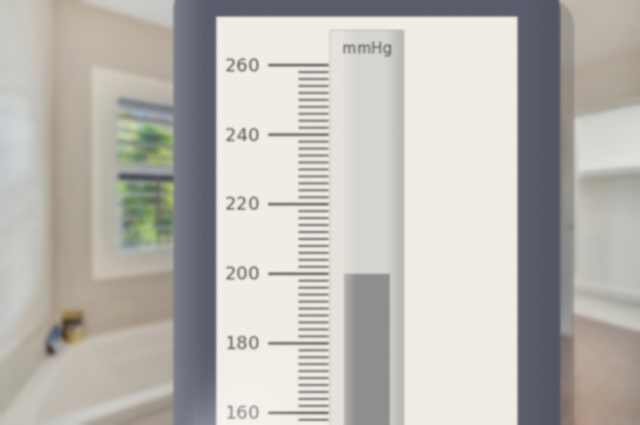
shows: value=200 unit=mmHg
